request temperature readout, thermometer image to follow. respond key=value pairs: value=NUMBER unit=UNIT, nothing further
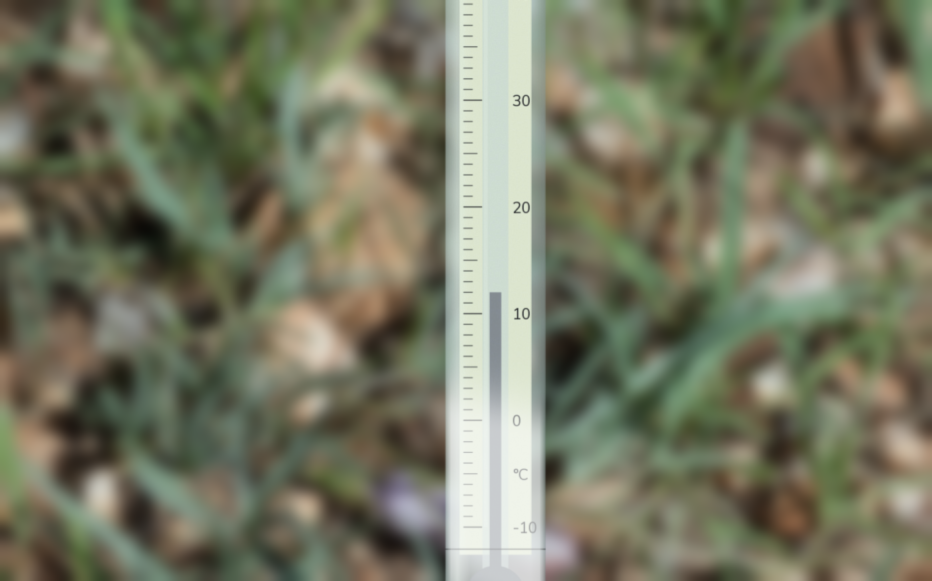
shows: value=12 unit=°C
